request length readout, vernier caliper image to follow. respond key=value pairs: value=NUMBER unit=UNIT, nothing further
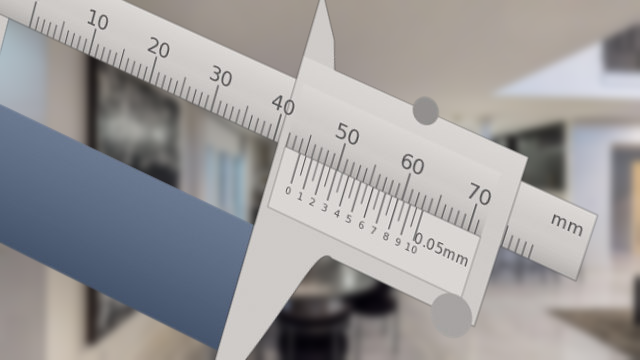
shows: value=44.2 unit=mm
